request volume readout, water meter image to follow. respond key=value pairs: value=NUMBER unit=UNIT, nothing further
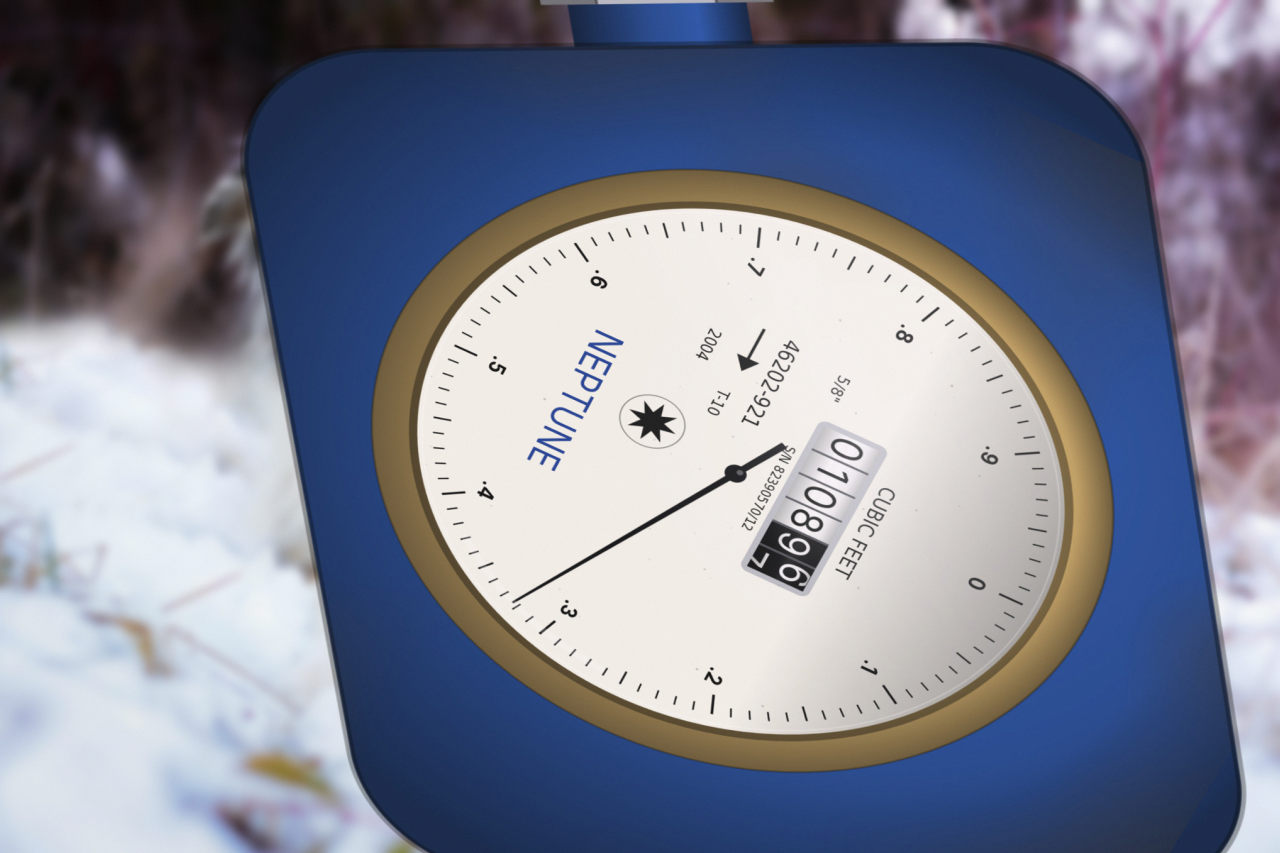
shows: value=10896.32 unit=ft³
